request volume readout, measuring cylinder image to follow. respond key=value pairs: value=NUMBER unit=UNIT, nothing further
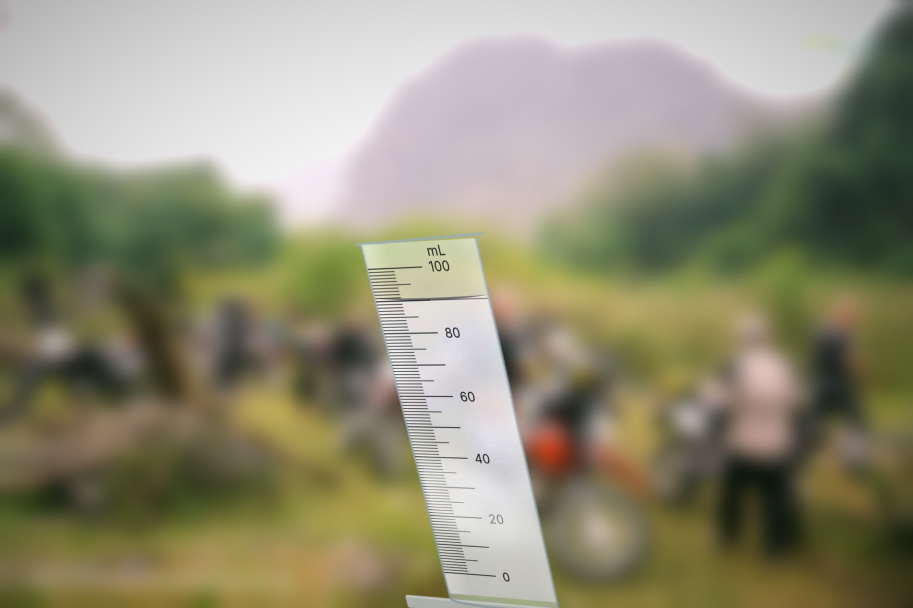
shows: value=90 unit=mL
